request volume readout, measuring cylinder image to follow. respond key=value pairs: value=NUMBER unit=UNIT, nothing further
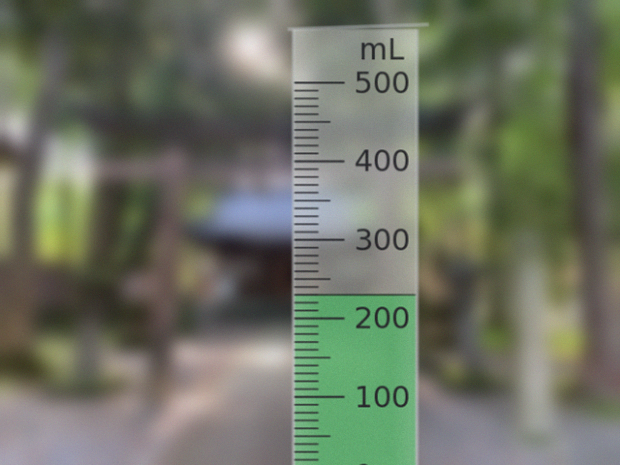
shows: value=230 unit=mL
